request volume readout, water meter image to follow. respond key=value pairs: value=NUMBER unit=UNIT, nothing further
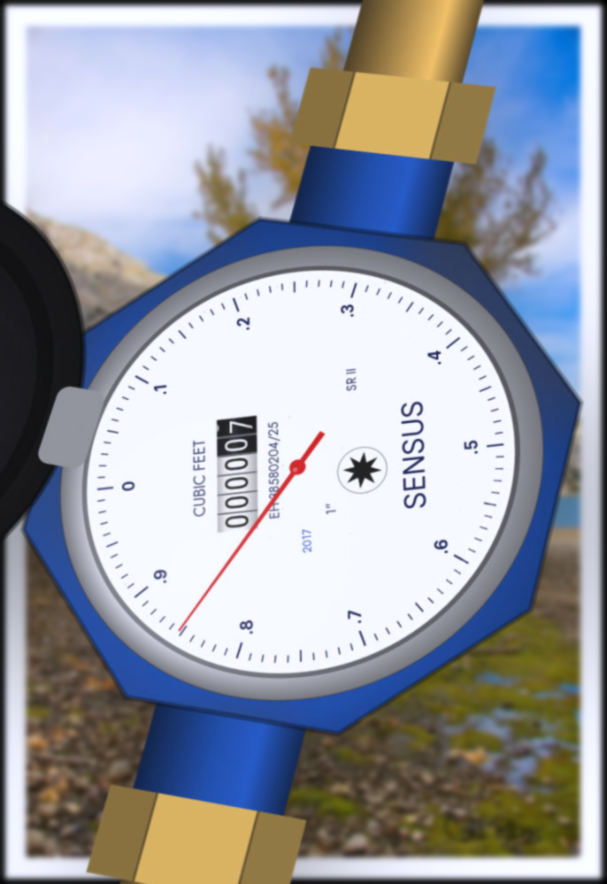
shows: value=6.85 unit=ft³
